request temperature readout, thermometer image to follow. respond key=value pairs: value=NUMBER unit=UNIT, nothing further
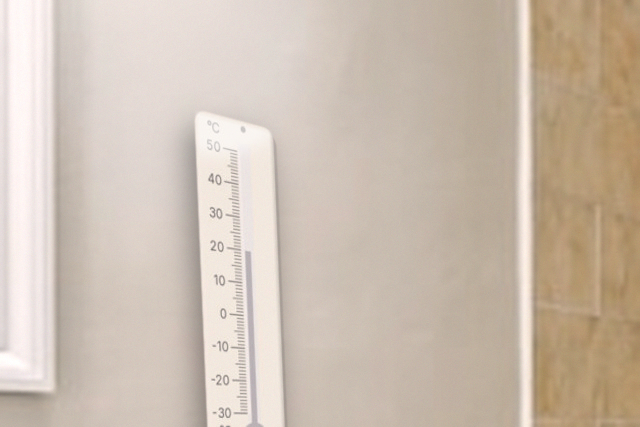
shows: value=20 unit=°C
